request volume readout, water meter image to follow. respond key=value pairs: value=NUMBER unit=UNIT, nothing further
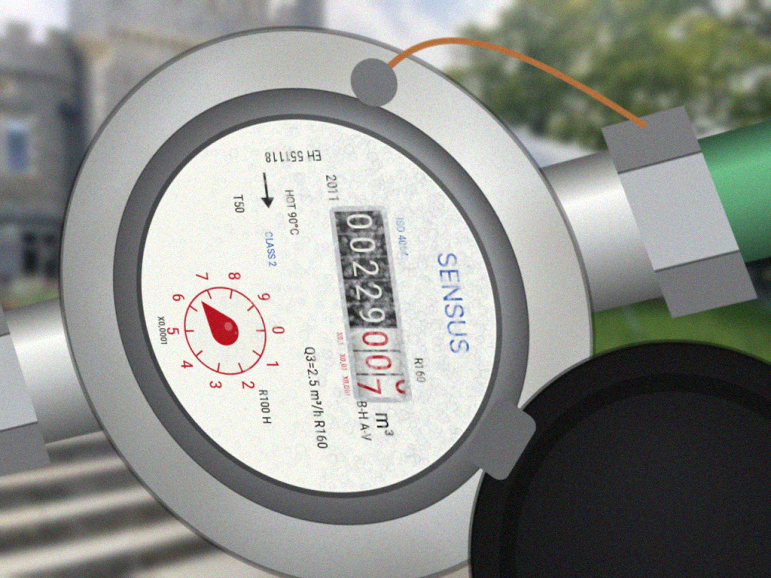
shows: value=229.0066 unit=m³
